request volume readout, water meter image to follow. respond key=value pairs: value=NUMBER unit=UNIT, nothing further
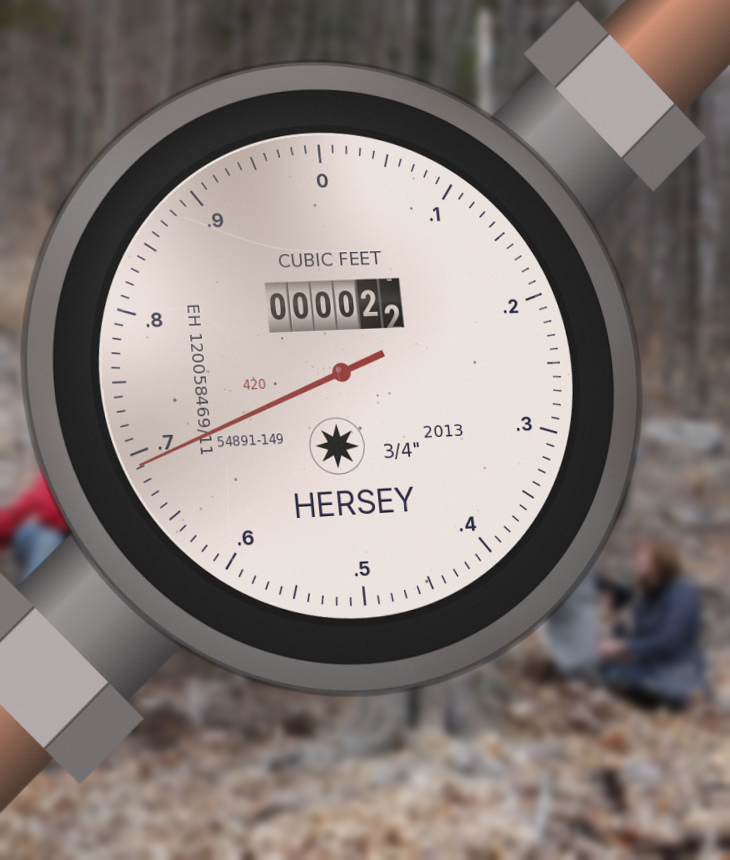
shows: value=21.69 unit=ft³
